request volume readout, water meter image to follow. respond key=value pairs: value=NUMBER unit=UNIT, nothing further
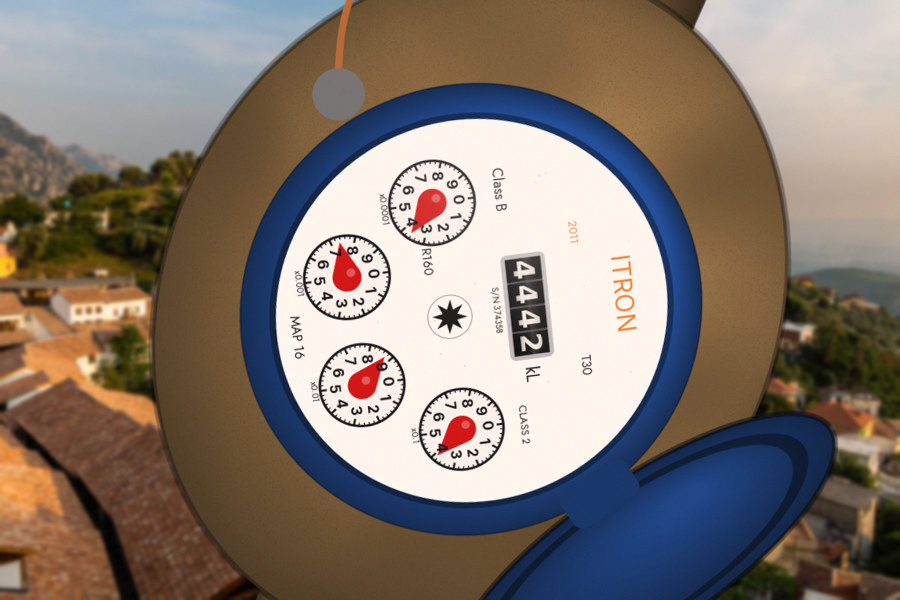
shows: value=4442.3873 unit=kL
